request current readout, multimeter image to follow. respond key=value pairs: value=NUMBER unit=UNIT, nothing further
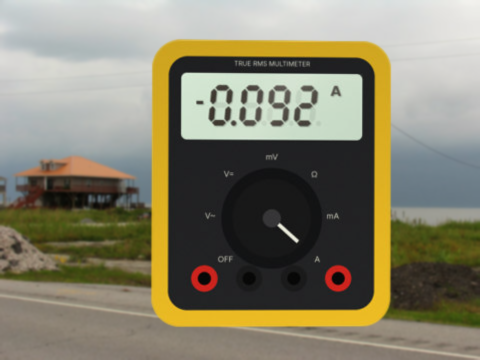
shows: value=-0.092 unit=A
